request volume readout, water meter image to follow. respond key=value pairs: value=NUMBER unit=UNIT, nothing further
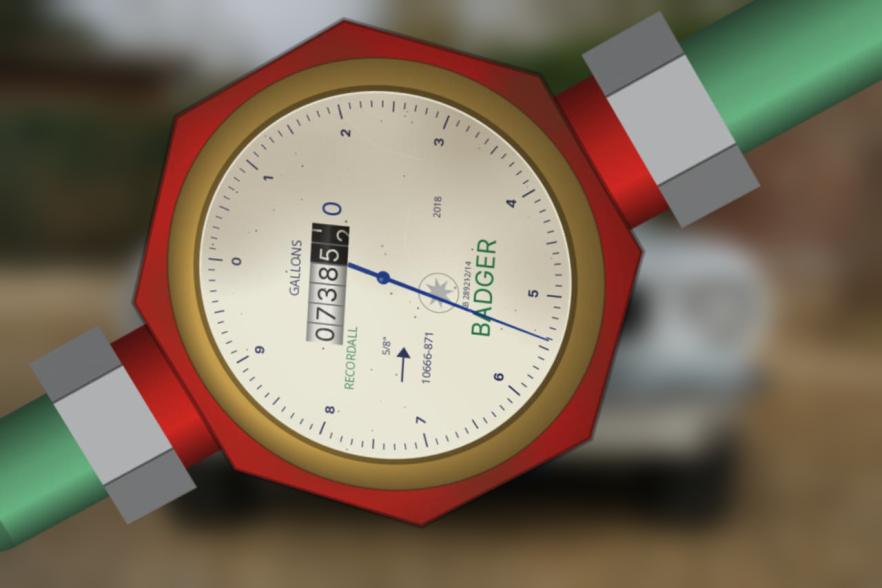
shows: value=738515.4 unit=gal
